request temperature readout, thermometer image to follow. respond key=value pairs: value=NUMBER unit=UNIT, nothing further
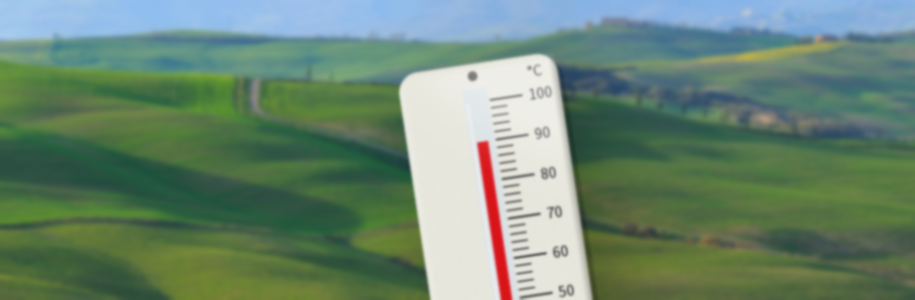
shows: value=90 unit=°C
